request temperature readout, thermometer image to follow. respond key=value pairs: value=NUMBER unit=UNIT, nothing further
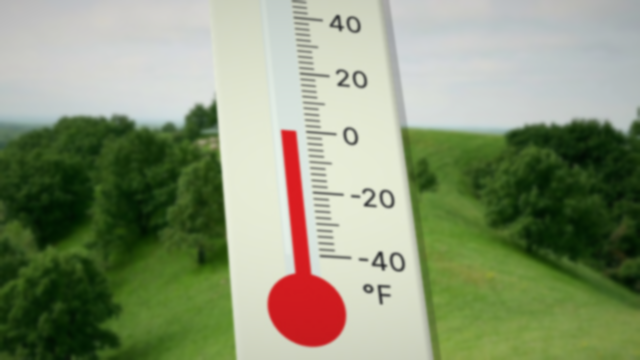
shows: value=0 unit=°F
